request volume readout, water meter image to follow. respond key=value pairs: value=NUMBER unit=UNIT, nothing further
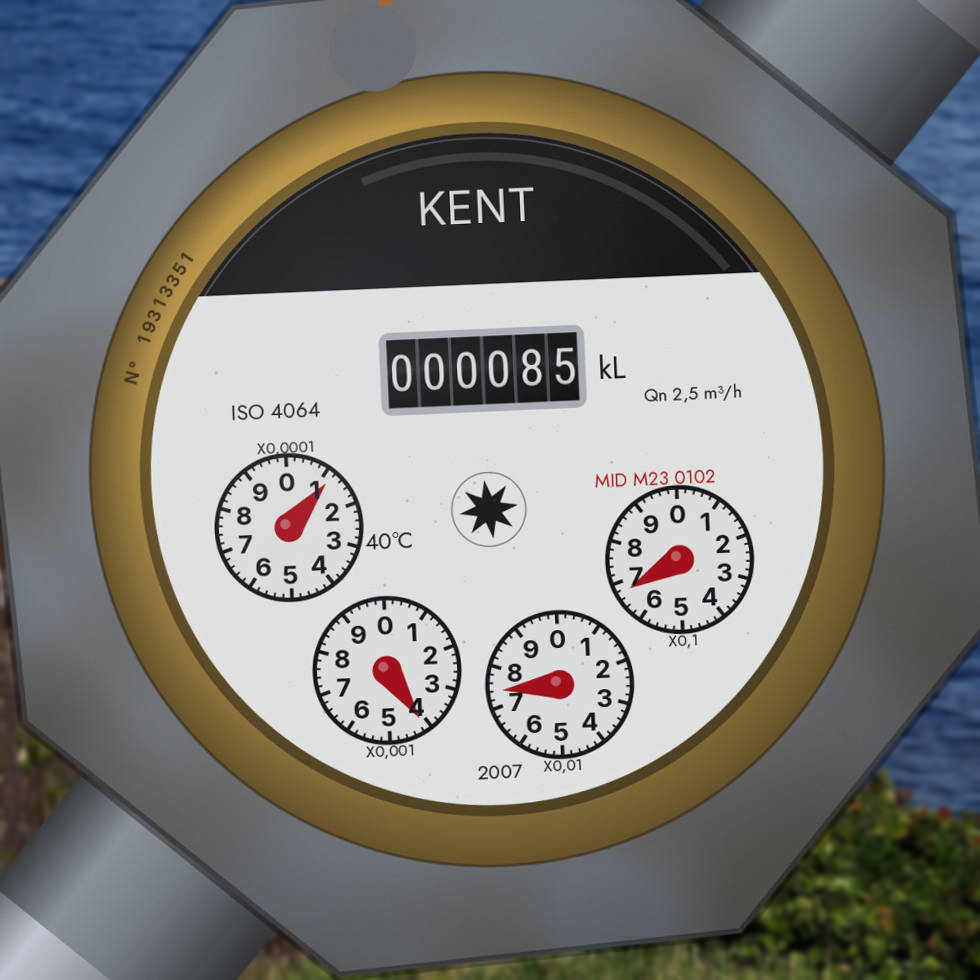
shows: value=85.6741 unit=kL
